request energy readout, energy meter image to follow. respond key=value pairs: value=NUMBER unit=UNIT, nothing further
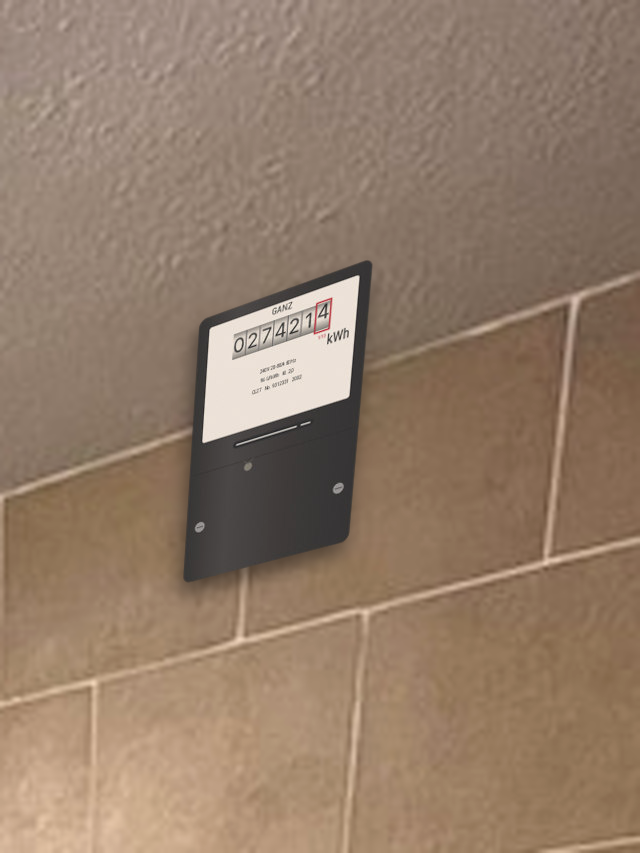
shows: value=27421.4 unit=kWh
